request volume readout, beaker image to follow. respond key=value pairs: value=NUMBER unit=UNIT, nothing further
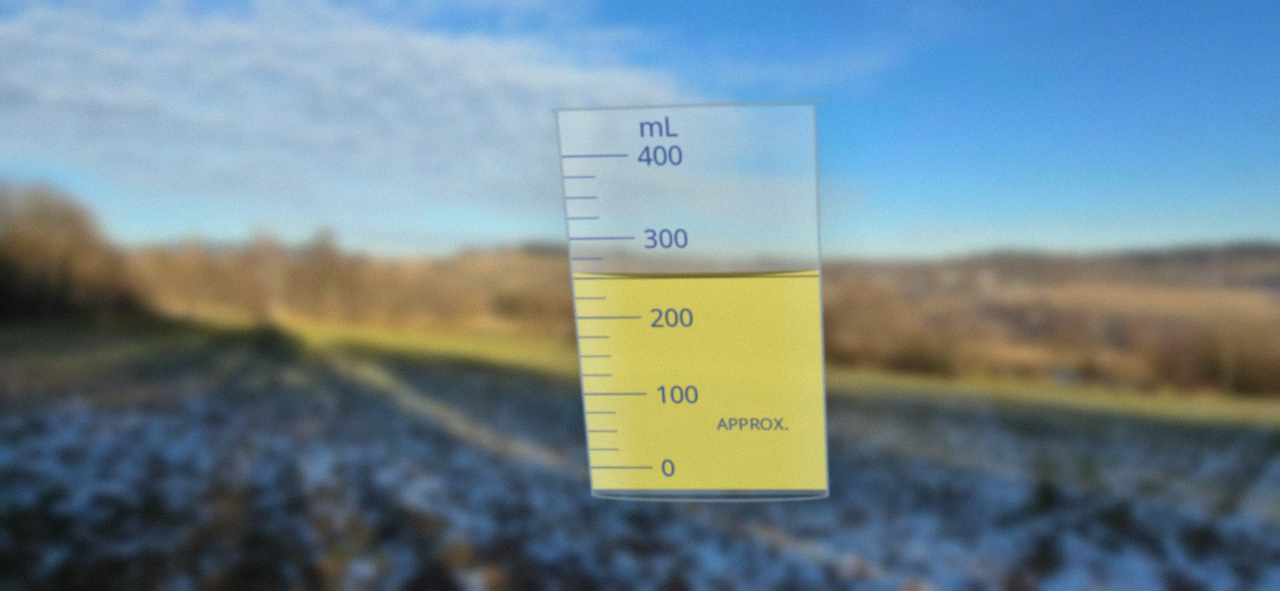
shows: value=250 unit=mL
